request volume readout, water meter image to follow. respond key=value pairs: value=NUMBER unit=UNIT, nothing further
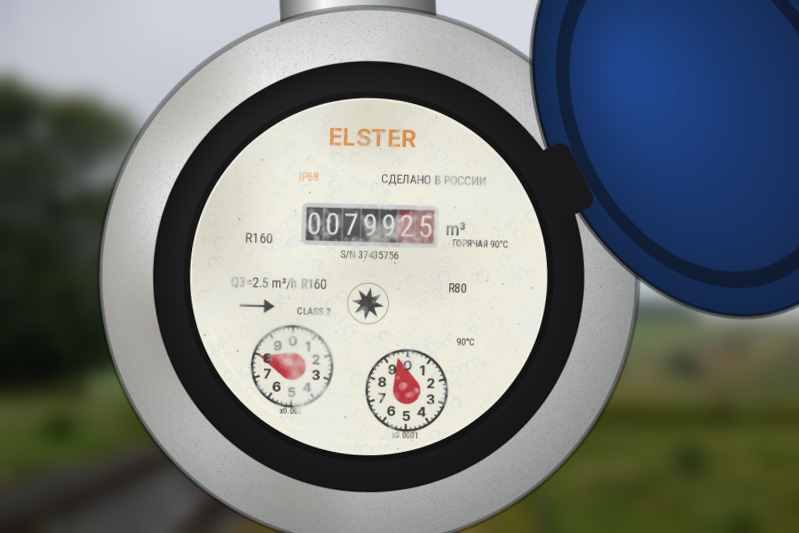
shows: value=799.2579 unit=m³
